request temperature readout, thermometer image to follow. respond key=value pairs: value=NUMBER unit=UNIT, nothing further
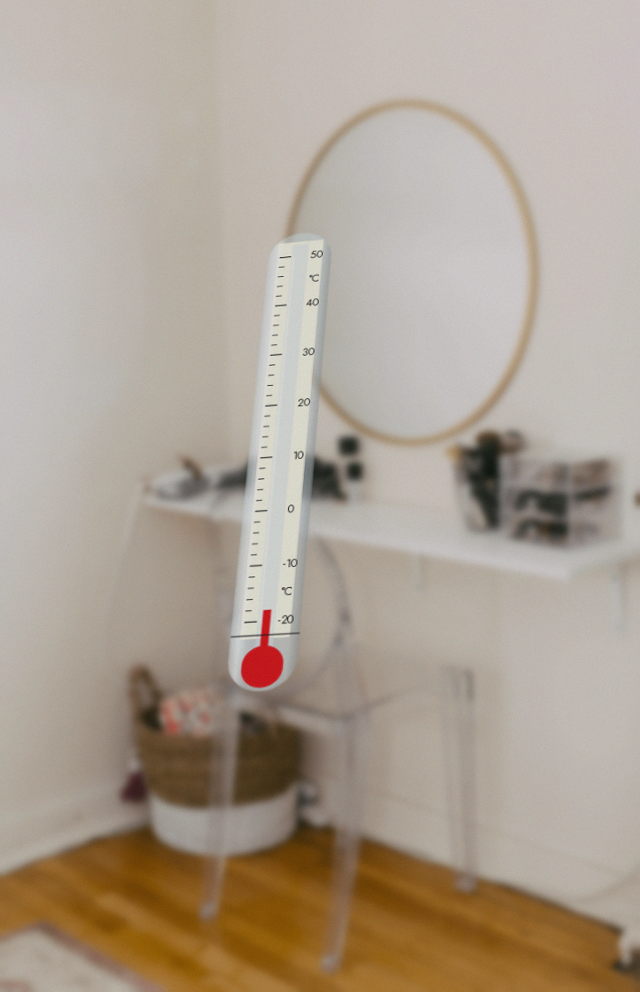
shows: value=-18 unit=°C
